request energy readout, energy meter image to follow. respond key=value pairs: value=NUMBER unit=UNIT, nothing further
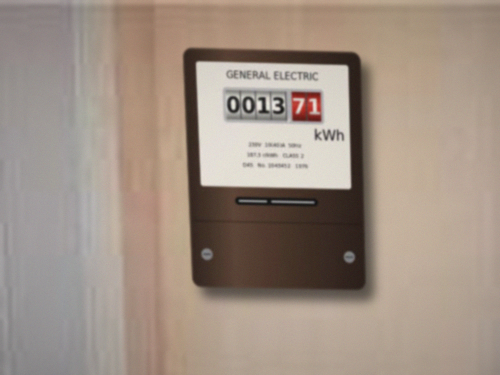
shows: value=13.71 unit=kWh
